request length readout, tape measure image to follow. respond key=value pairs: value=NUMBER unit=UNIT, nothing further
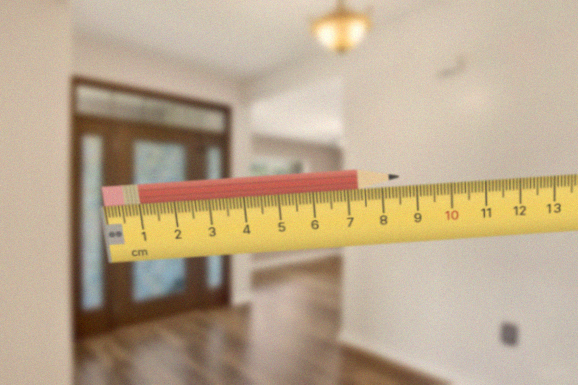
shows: value=8.5 unit=cm
